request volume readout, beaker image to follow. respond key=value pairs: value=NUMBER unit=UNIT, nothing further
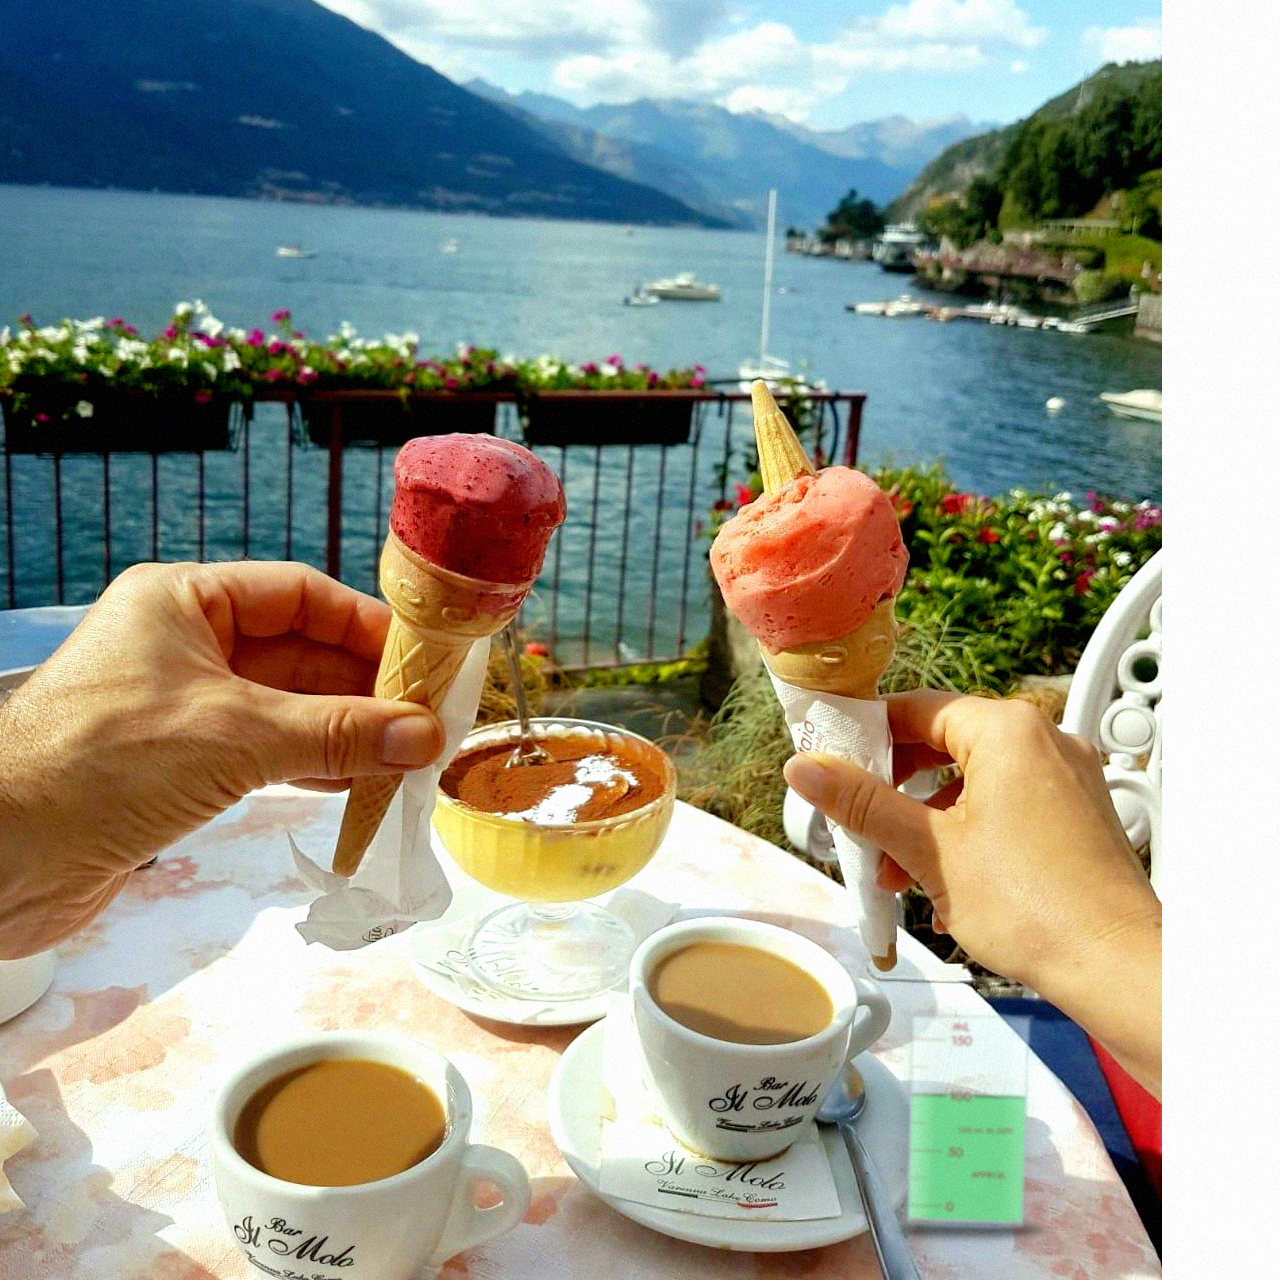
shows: value=100 unit=mL
